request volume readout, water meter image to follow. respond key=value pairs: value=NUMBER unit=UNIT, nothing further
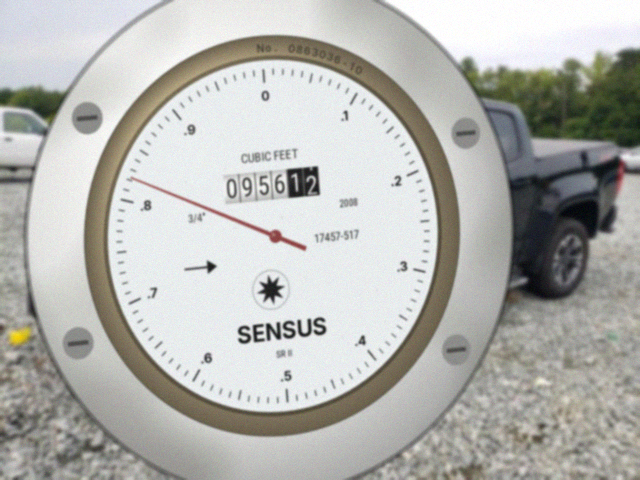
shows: value=95611.82 unit=ft³
